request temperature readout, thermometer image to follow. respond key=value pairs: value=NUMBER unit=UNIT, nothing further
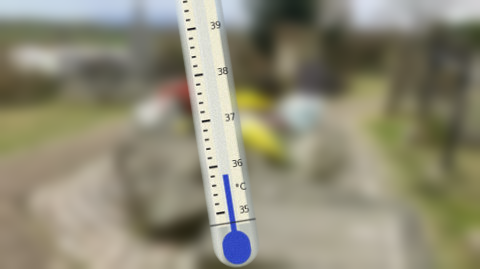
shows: value=35.8 unit=°C
